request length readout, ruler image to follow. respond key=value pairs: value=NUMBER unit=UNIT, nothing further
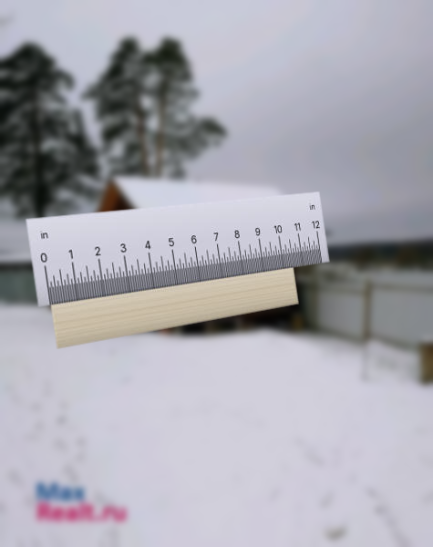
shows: value=10.5 unit=in
